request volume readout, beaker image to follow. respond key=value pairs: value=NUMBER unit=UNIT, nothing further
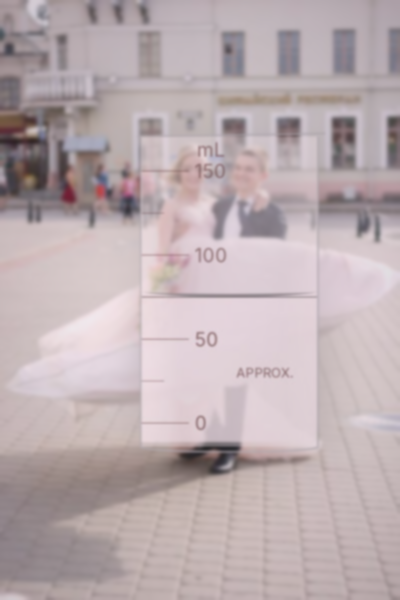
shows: value=75 unit=mL
